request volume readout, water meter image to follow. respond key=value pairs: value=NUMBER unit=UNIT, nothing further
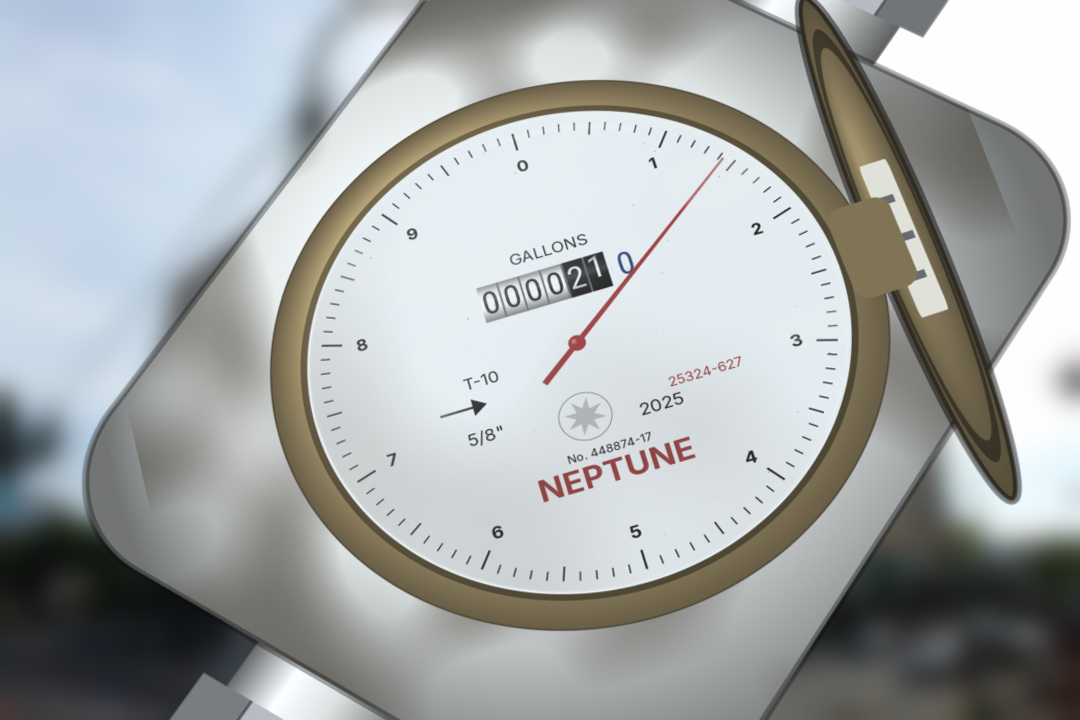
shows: value=211.4 unit=gal
